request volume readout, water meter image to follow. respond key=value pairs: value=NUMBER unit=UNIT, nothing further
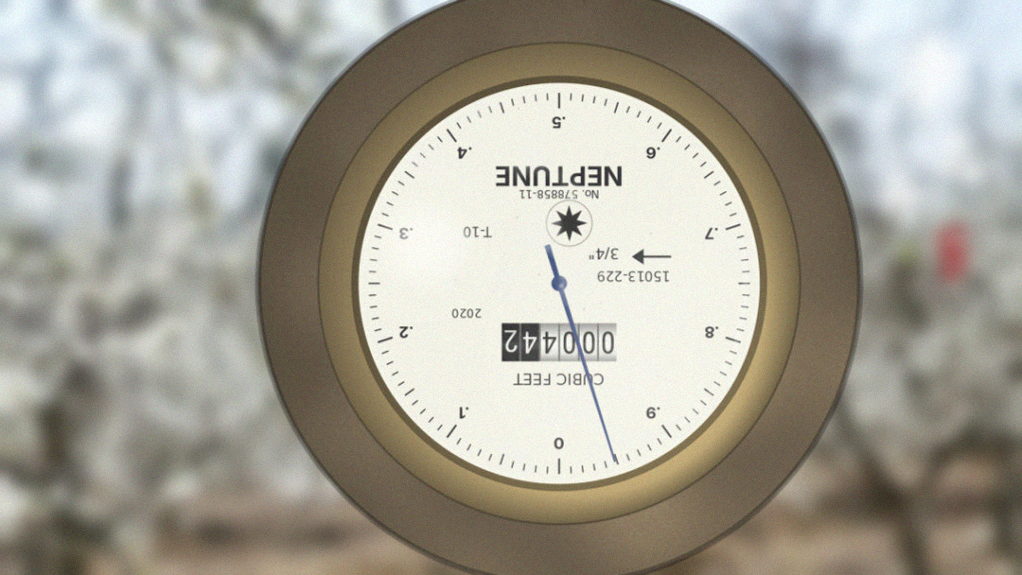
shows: value=441.95 unit=ft³
